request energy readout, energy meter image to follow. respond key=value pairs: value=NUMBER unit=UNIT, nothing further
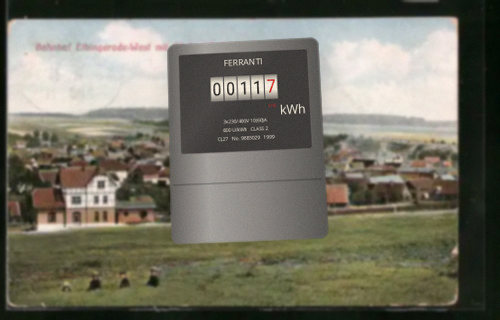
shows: value=11.7 unit=kWh
